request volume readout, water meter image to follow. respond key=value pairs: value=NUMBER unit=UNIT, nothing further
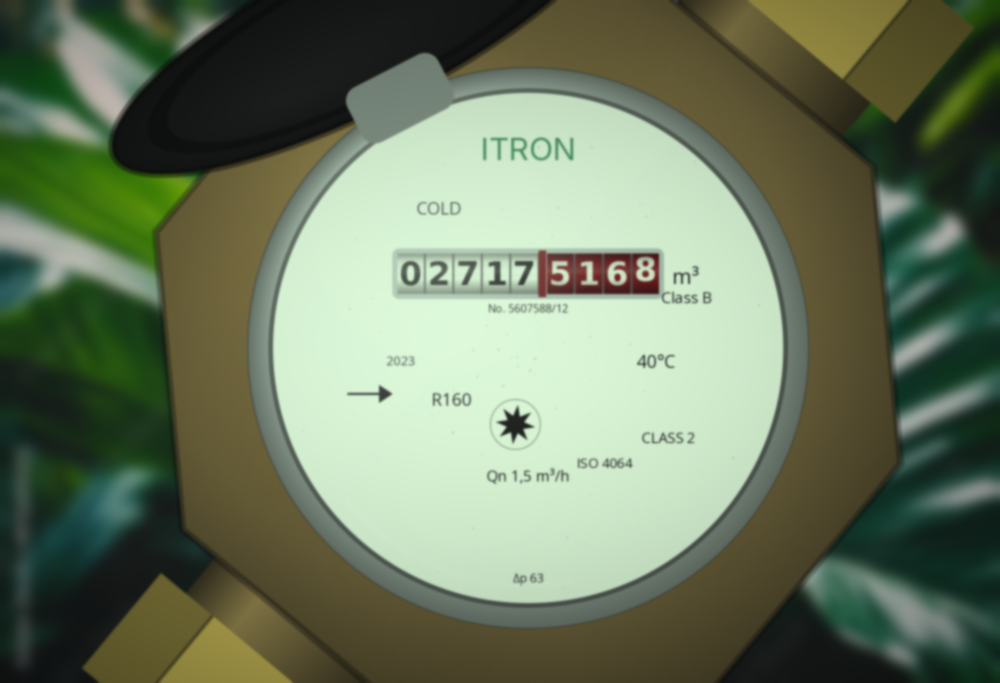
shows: value=2717.5168 unit=m³
